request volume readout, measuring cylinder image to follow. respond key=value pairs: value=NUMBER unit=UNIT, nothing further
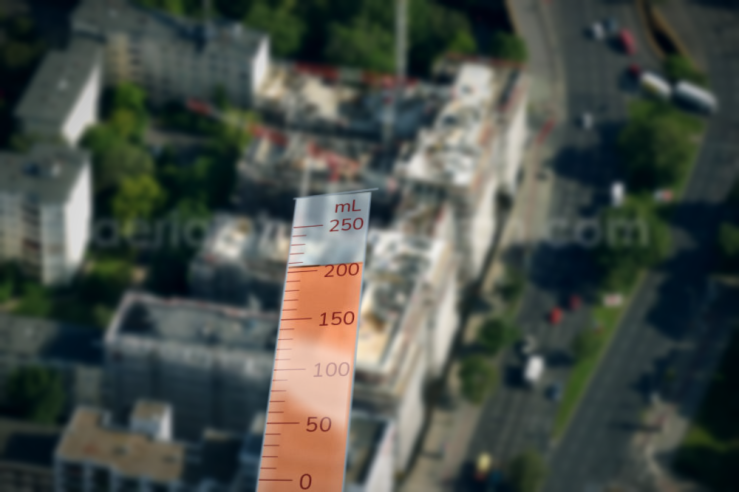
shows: value=205 unit=mL
